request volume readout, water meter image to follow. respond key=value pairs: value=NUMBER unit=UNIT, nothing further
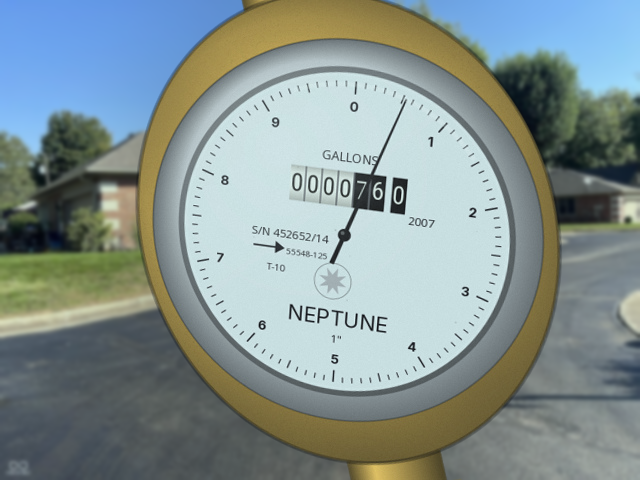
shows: value=760.5 unit=gal
